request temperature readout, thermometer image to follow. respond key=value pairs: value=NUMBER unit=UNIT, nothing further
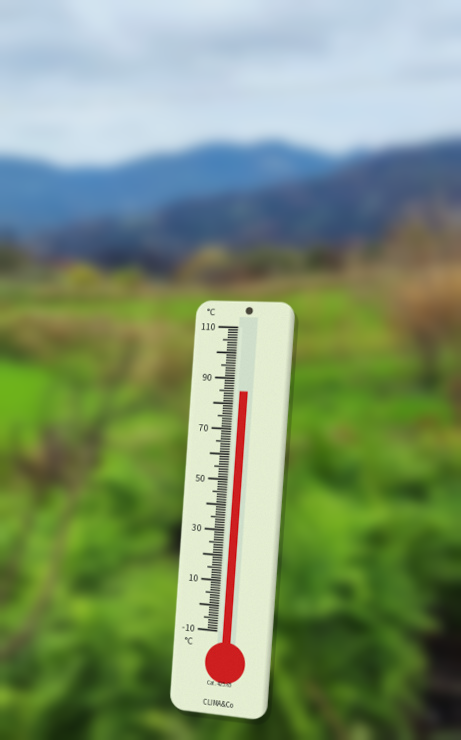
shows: value=85 unit=°C
